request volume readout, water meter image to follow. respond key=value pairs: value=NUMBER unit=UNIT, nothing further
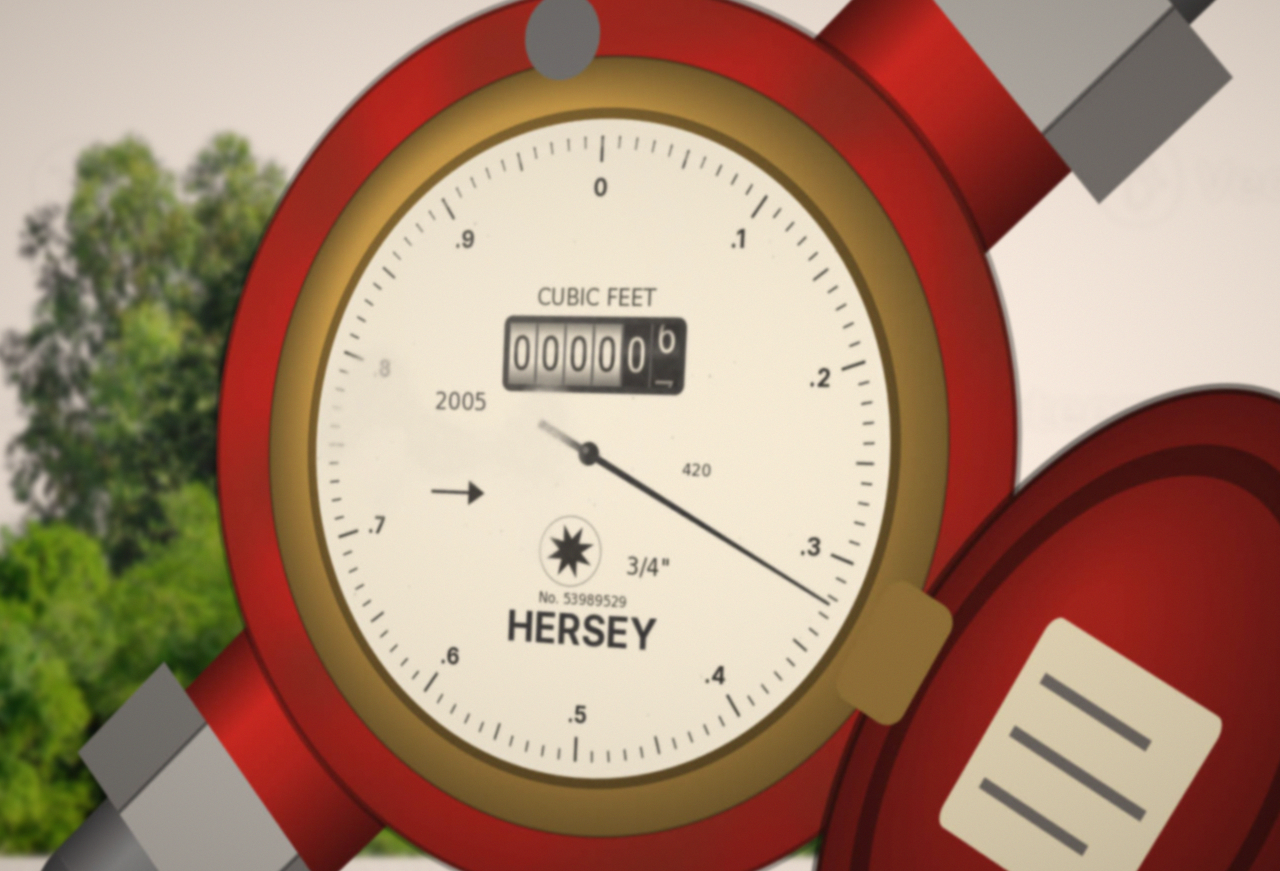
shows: value=6.32 unit=ft³
